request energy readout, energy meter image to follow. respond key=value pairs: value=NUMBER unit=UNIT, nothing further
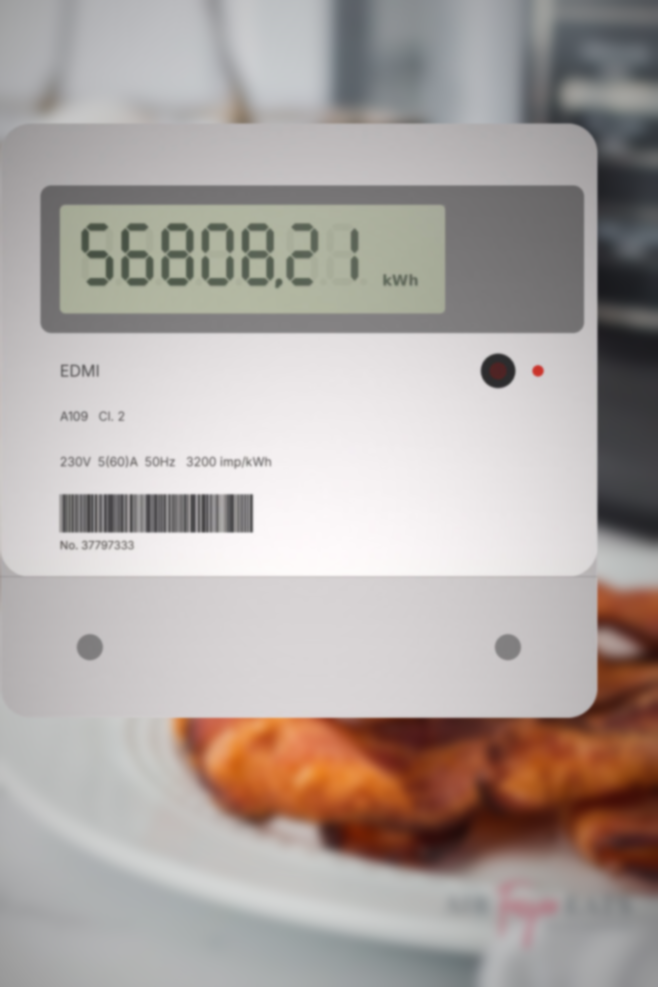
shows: value=56808.21 unit=kWh
